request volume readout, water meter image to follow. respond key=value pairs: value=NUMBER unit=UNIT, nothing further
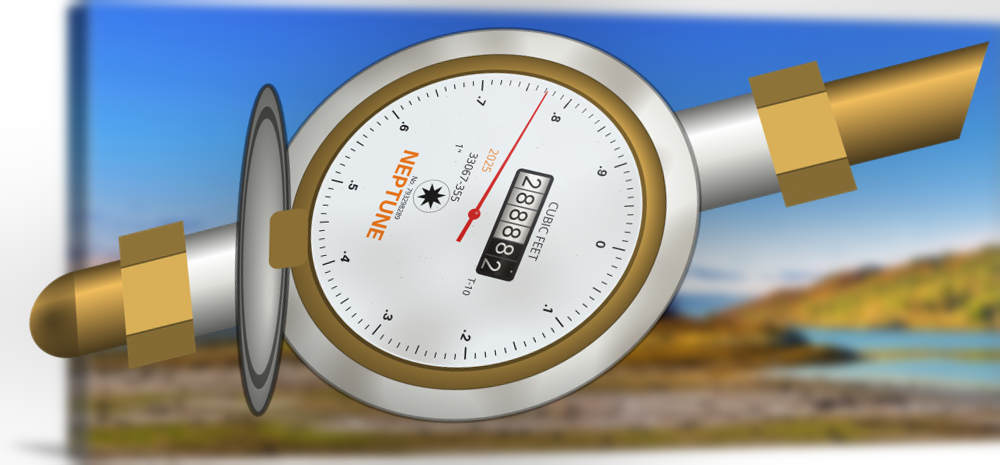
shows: value=288881.77 unit=ft³
